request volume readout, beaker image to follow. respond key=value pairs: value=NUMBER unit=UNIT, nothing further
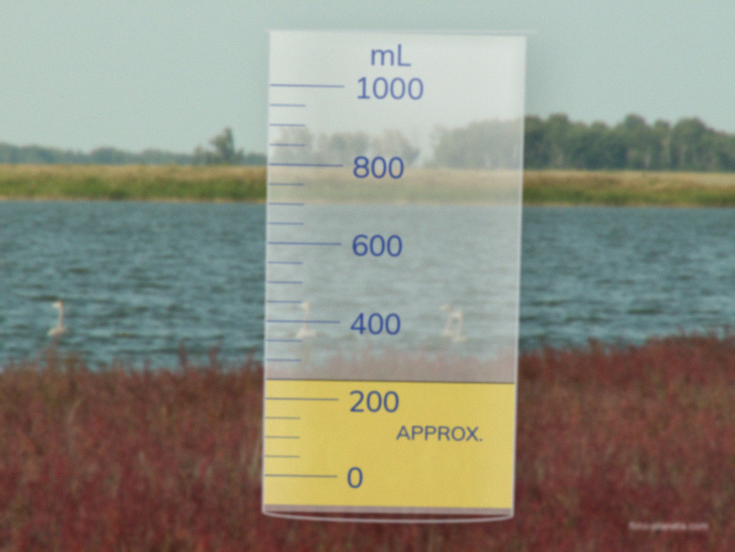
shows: value=250 unit=mL
